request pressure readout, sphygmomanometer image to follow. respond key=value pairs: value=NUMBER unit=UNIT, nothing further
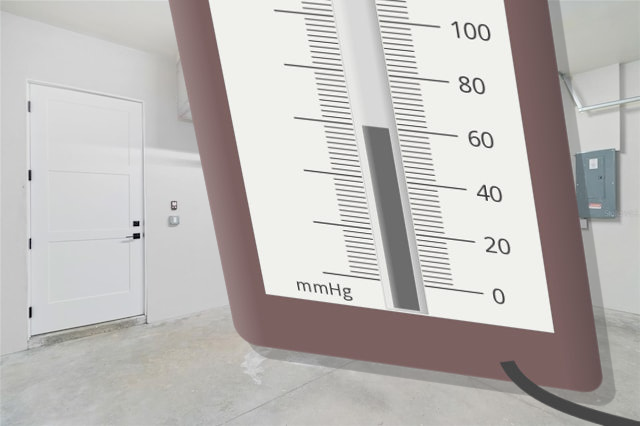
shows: value=60 unit=mmHg
